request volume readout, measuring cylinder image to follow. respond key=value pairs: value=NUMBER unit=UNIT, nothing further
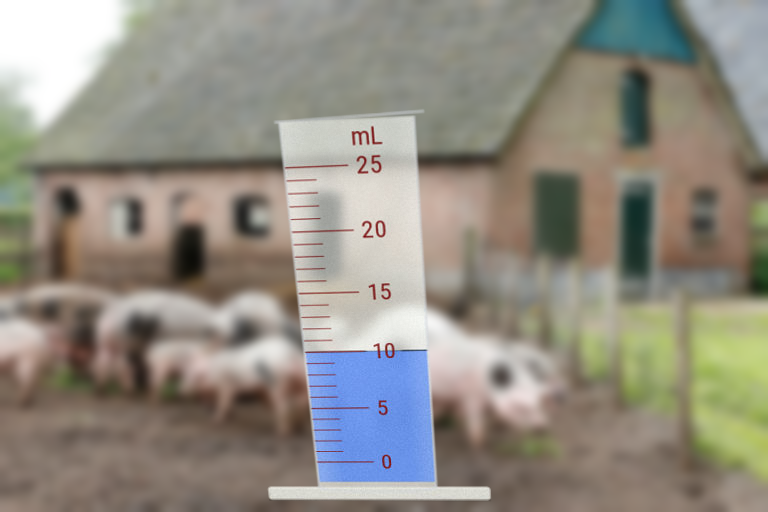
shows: value=10 unit=mL
